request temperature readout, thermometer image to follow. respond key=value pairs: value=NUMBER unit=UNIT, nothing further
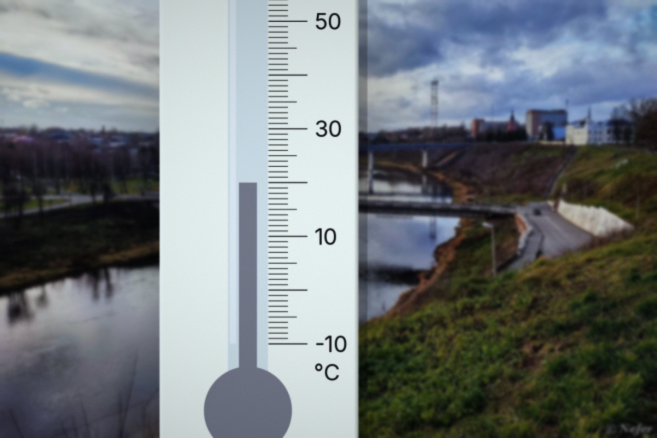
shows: value=20 unit=°C
